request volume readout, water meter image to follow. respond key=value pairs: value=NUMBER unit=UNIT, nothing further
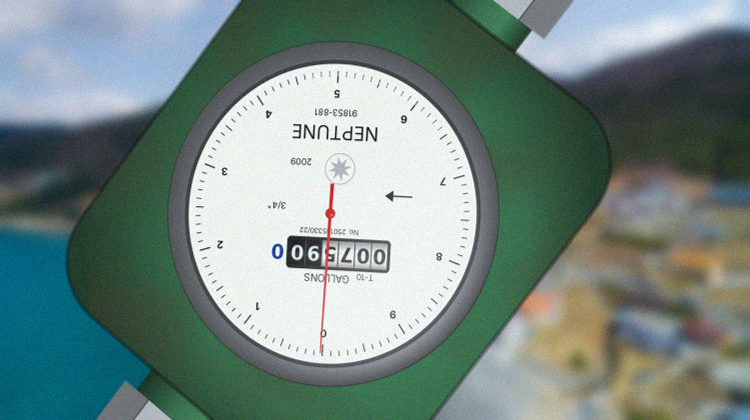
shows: value=75900.0 unit=gal
